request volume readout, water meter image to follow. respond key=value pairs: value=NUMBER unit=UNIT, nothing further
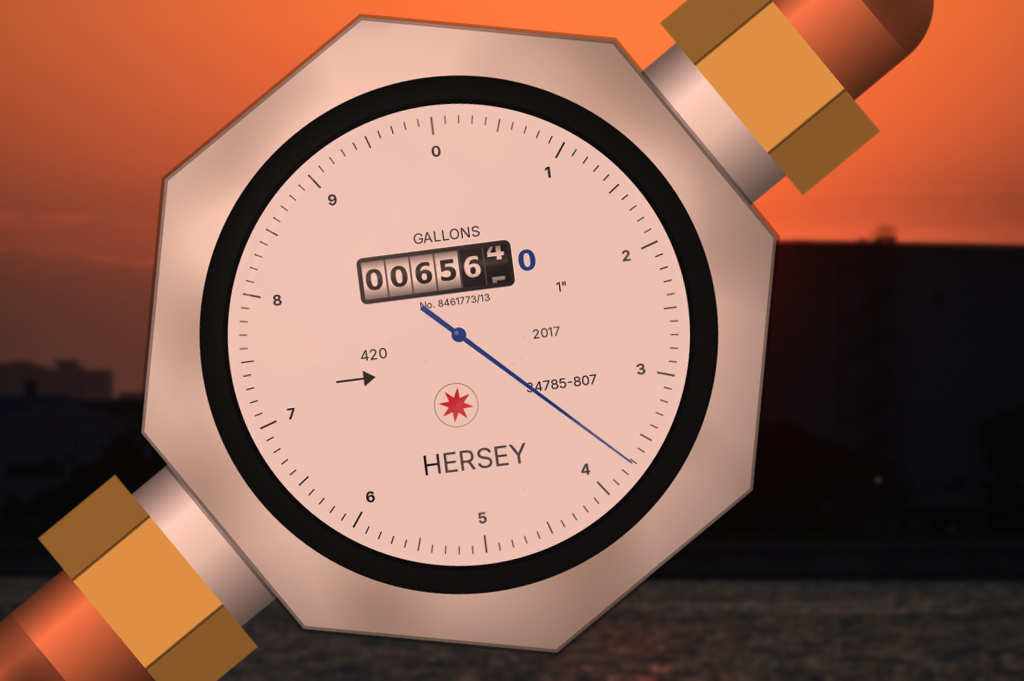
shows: value=65643.7 unit=gal
